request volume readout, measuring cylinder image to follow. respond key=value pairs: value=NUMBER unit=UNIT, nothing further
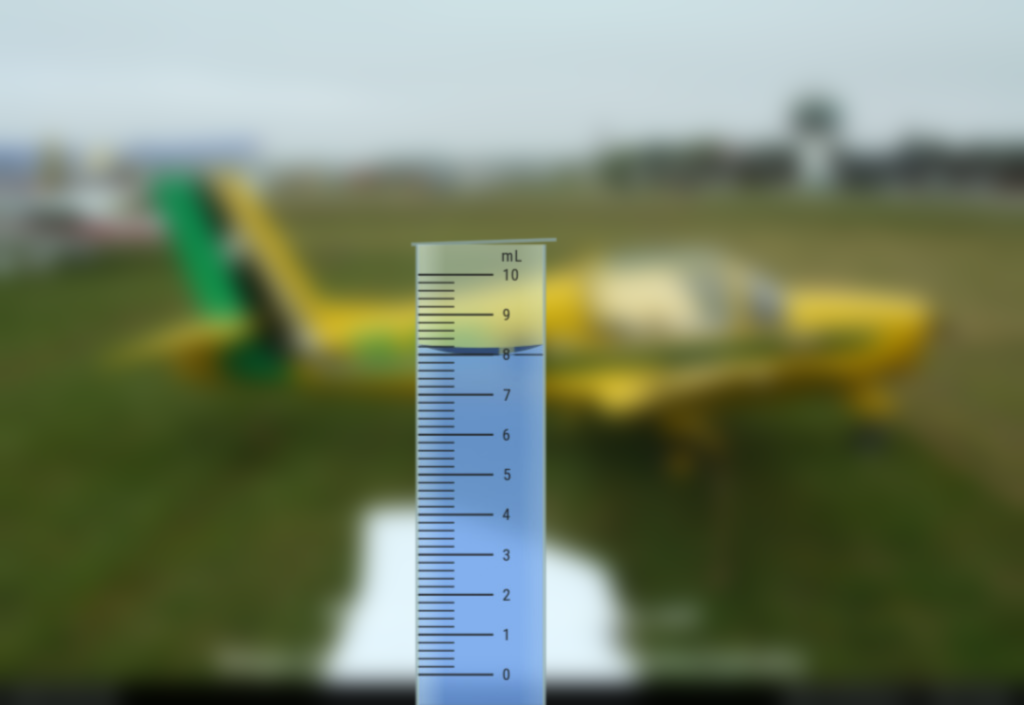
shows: value=8 unit=mL
